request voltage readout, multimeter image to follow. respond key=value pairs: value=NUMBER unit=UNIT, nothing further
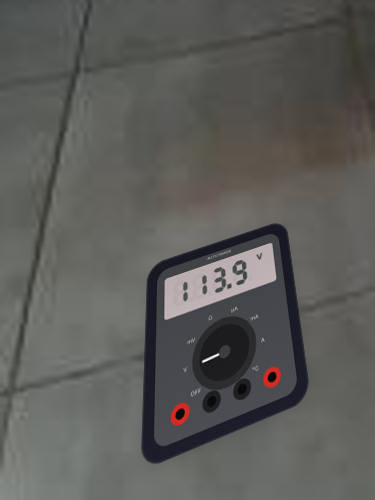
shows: value=113.9 unit=V
